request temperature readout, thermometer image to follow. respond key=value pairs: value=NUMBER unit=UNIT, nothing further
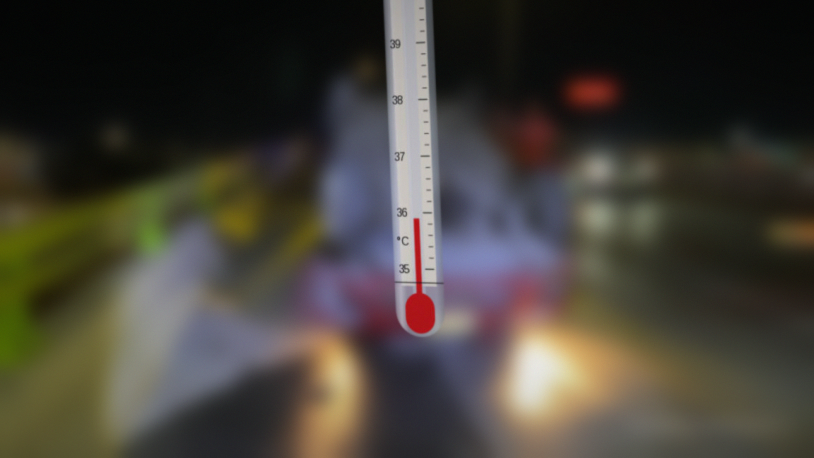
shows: value=35.9 unit=°C
